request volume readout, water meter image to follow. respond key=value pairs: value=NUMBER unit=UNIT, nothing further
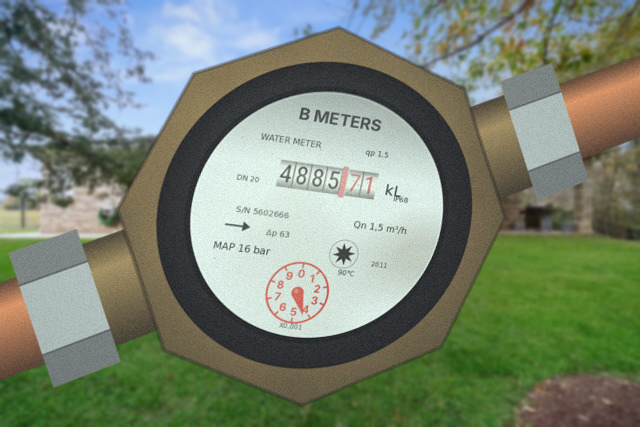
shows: value=4885.714 unit=kL
